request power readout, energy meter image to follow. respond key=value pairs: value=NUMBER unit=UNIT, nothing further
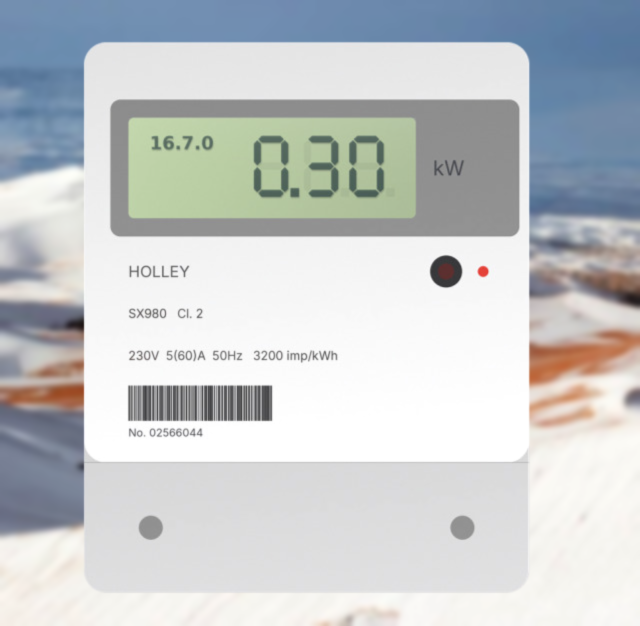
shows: value=0.30 unit=kW
